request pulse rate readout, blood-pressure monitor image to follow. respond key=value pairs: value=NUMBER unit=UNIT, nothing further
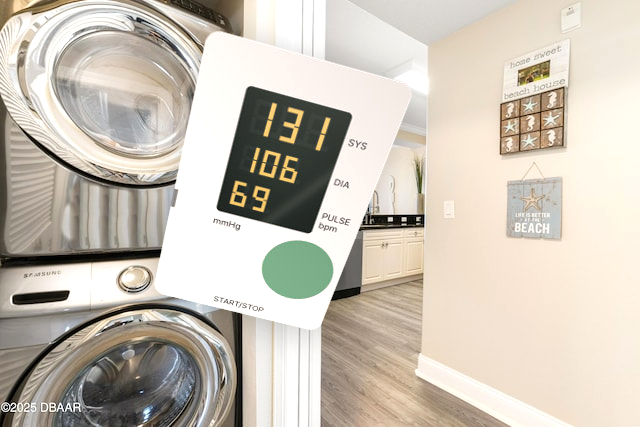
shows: value=69 unit=bpm
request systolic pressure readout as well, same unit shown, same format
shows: value=131 unit=mmHg
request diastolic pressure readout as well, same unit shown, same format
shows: value=106 unit=mmHg
